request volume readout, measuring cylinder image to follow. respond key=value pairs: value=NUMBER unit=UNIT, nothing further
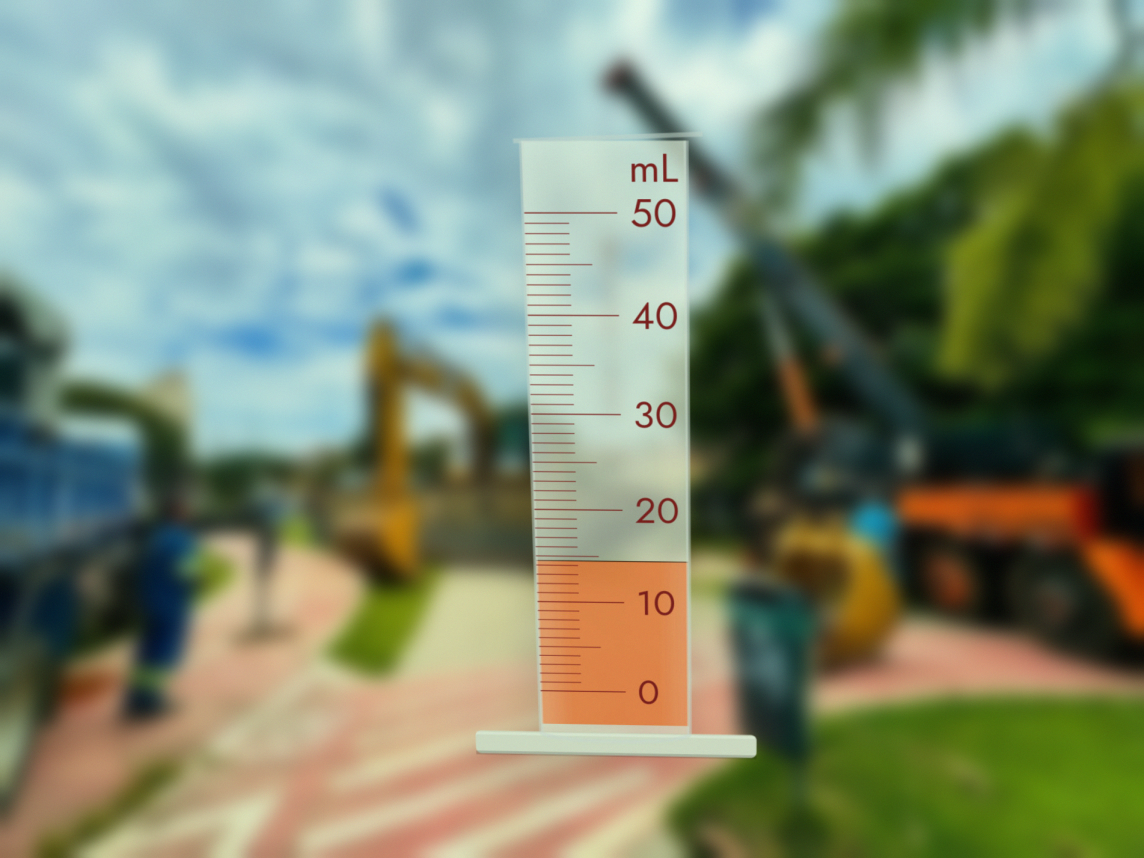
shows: value=14.5 unit=mL
